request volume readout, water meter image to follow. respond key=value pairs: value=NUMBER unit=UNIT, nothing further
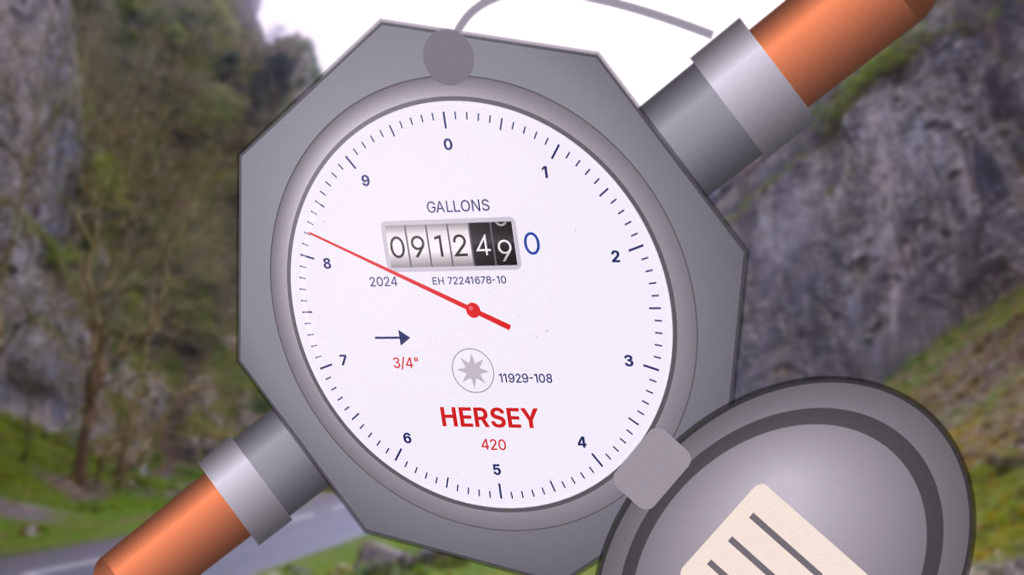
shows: value=912488.2 unit=gal
